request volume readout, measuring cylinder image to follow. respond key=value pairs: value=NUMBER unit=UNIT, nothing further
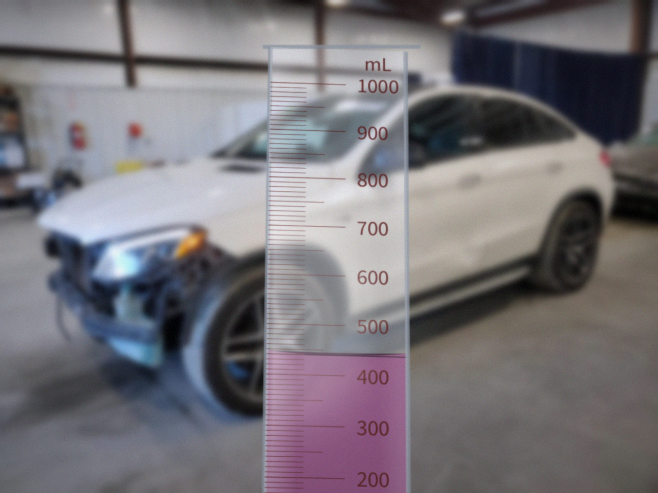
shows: value=440 unit=mL
